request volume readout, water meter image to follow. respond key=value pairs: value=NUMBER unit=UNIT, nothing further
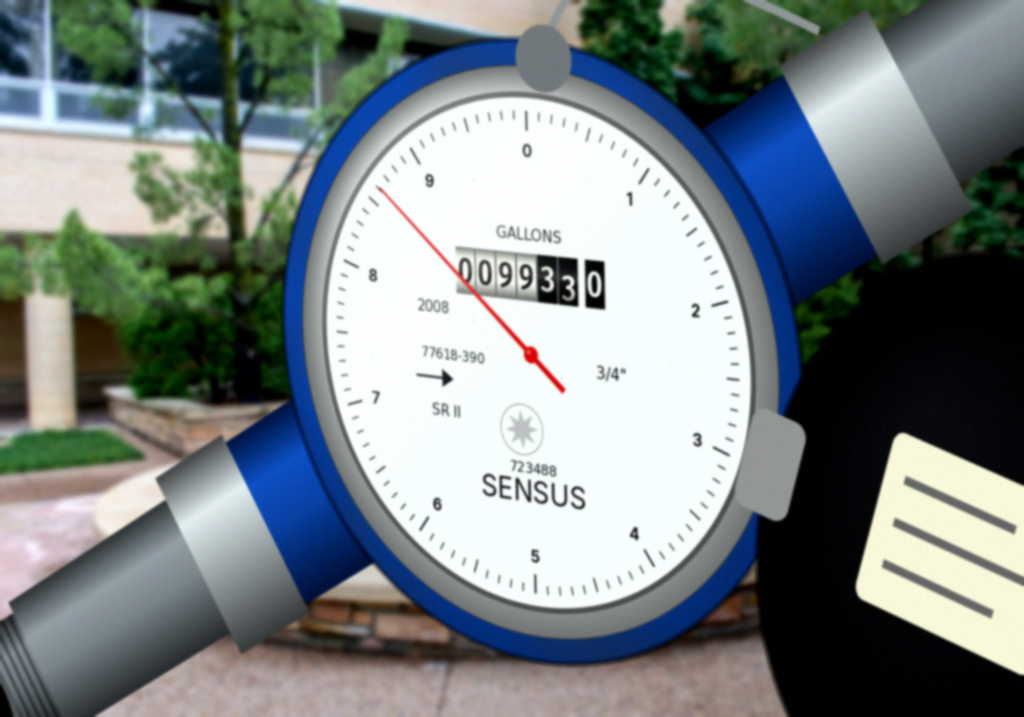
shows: value=99328.6 unit=gal
